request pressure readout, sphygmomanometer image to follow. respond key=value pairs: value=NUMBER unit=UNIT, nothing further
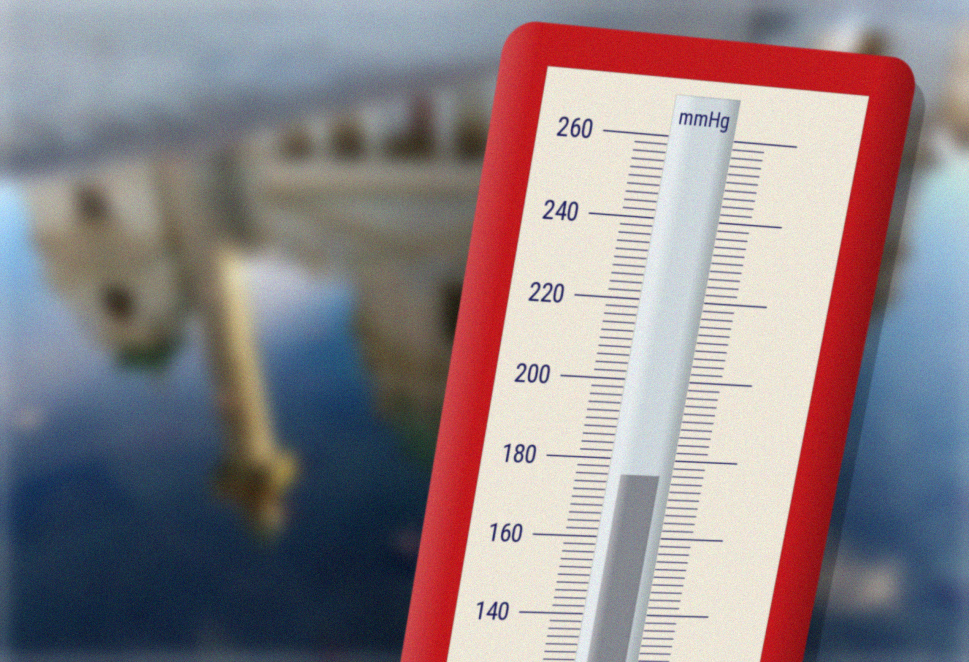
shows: value=176 unit=mmHg
